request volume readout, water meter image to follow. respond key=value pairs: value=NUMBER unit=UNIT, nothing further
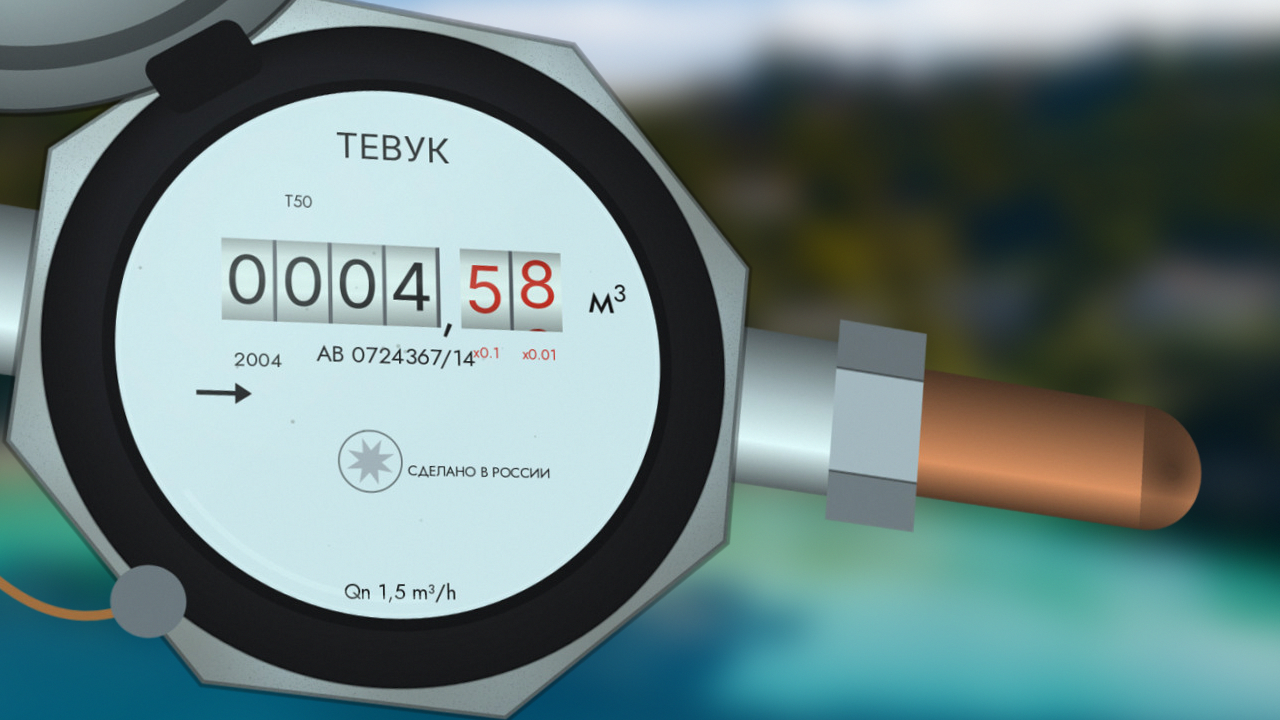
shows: value=4.58 unit=m³
